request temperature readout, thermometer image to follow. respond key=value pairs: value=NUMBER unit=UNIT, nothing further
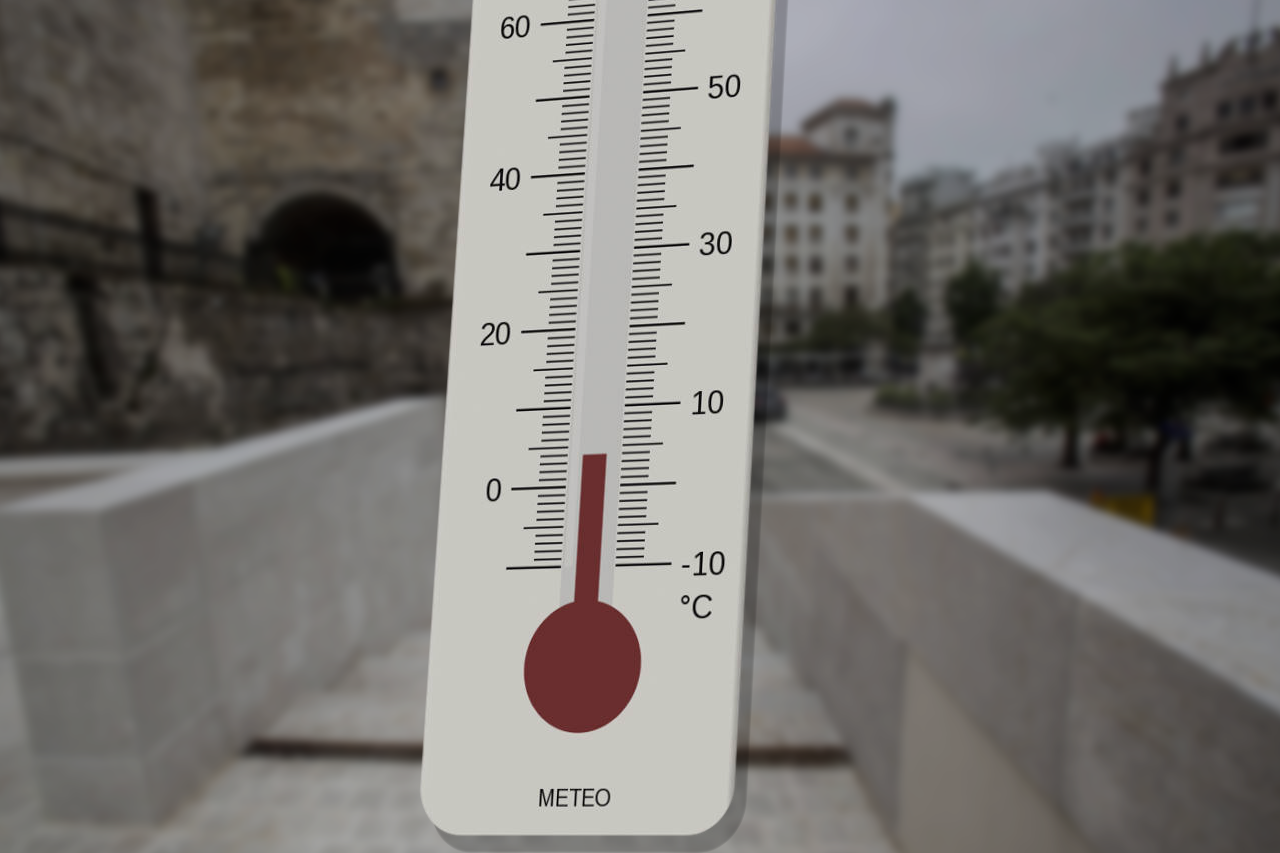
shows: value=4 unit=°C
